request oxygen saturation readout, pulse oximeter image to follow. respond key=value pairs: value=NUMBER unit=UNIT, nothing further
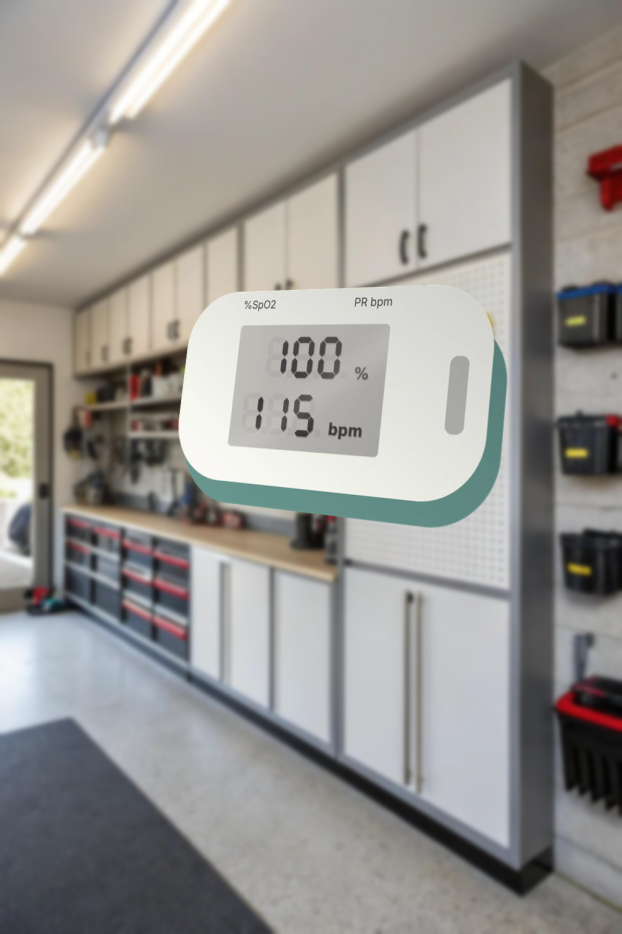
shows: value=100 unit=%
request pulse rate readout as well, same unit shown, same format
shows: value=115 unit=bpm
